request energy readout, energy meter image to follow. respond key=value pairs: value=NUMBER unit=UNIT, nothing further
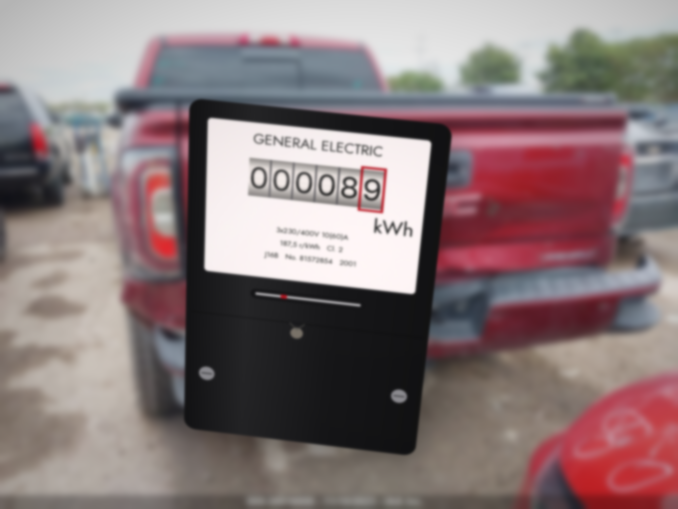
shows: value=8.9 unit=kWh
